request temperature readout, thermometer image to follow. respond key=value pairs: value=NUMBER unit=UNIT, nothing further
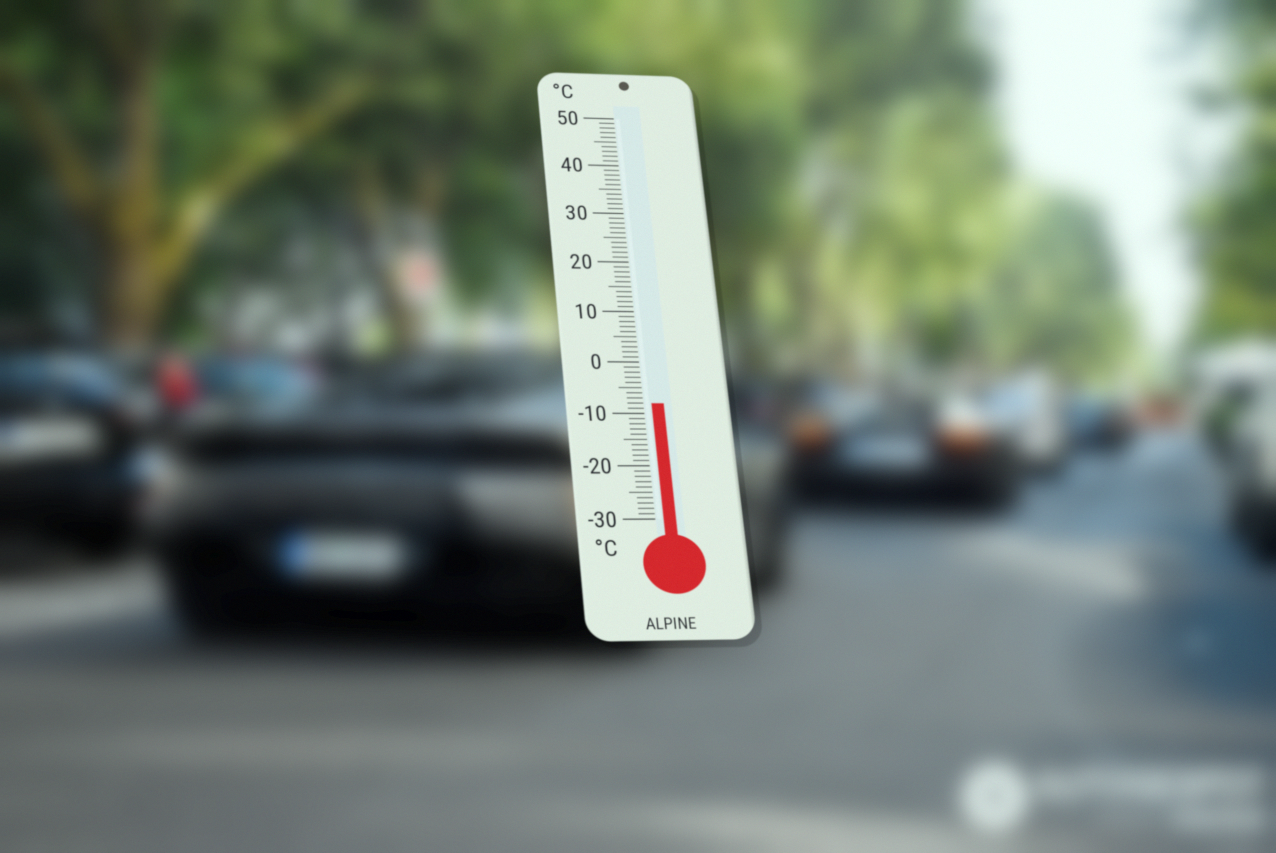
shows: value=-8 unit=°C
